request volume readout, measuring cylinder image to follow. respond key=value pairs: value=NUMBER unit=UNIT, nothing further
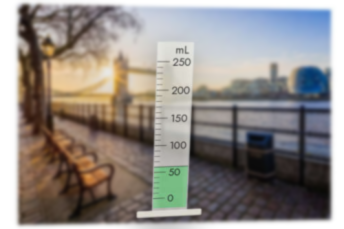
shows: value=60 unit=mL
